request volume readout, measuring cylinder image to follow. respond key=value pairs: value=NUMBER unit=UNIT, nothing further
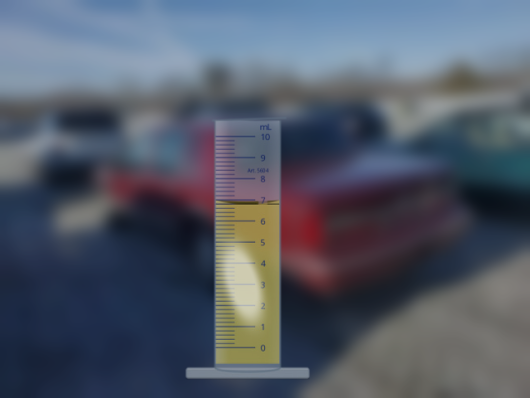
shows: value=6.8 unit=mL
